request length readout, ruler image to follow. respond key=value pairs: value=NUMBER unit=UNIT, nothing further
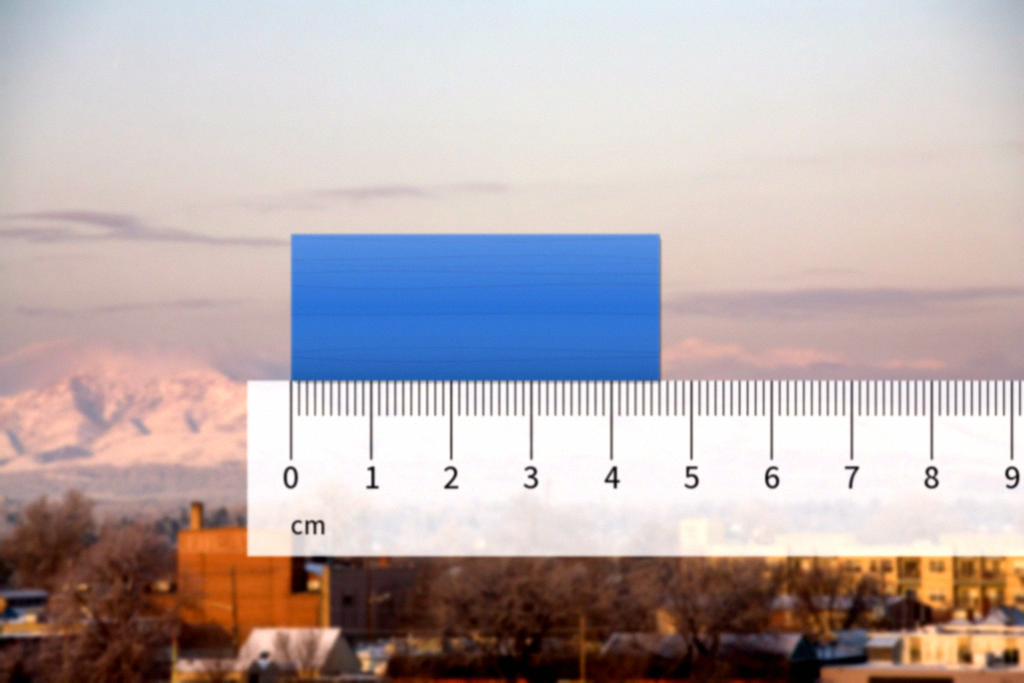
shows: value=4.6 unit=cm
